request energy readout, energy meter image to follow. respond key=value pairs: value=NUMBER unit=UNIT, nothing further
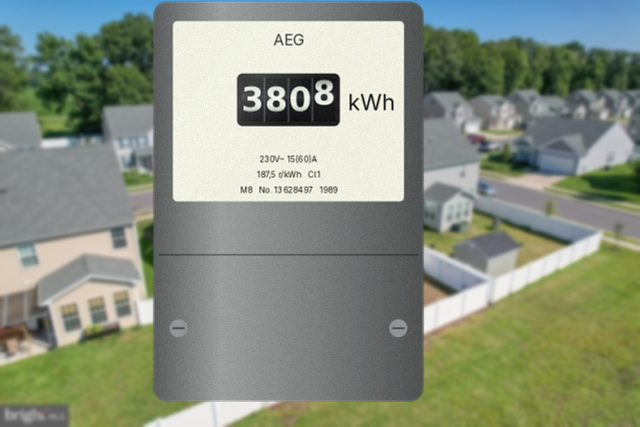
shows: value=3808 unit=kWh
